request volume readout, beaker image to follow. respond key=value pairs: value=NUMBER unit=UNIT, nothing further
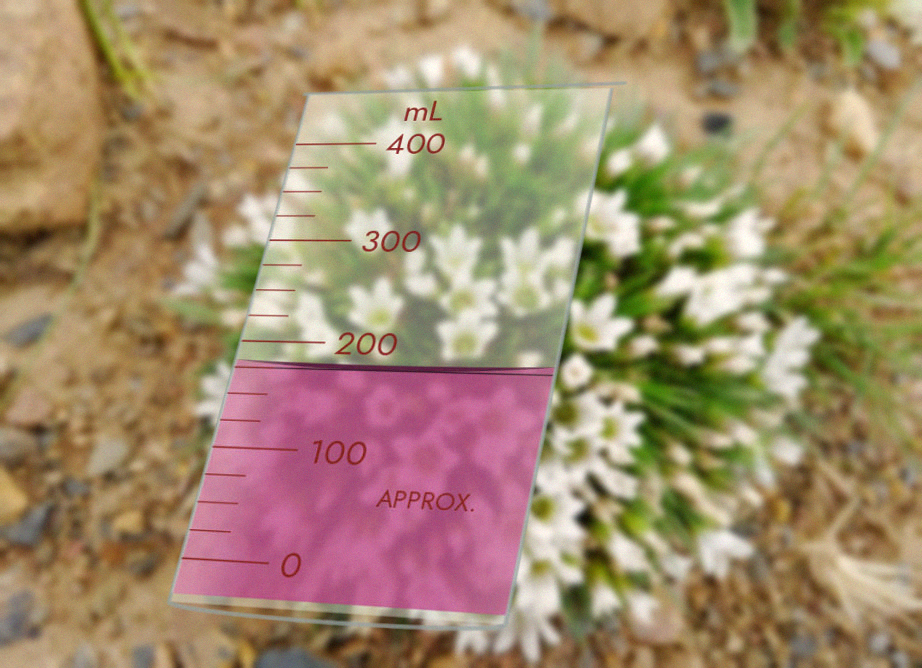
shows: value=175 unit=mL
